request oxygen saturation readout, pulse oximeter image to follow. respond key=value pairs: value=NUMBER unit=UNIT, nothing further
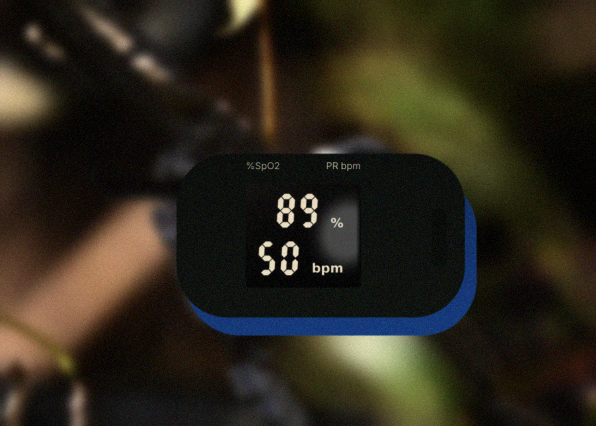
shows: value=89 unit=%
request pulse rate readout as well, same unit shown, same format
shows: value=50 unit=bpm
